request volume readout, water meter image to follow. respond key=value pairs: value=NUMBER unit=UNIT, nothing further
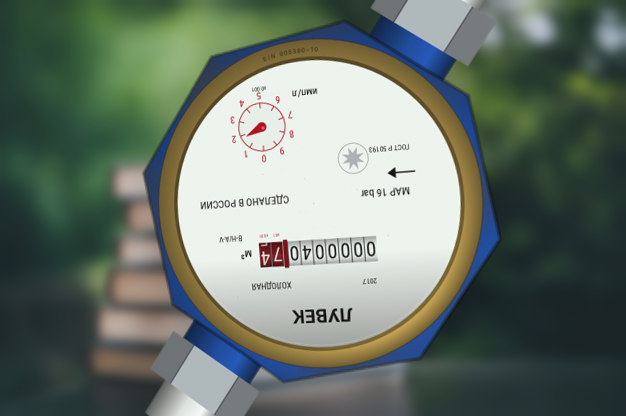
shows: value=40.741 unit=m³
